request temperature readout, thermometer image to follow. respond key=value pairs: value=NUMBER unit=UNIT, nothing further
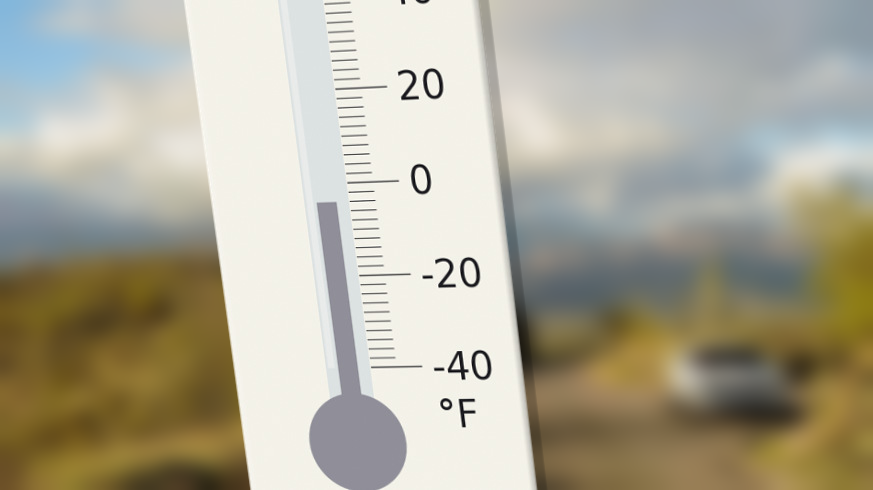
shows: value=-4 unit=°F
